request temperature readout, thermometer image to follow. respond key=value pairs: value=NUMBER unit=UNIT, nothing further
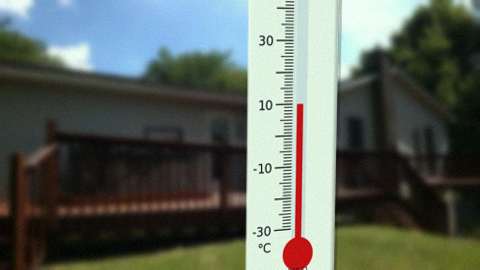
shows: value=10 unit=°C
